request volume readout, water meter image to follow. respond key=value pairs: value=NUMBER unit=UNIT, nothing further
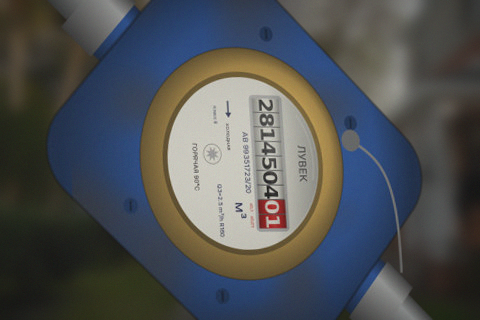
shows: value=2814504.01 unit=m³
